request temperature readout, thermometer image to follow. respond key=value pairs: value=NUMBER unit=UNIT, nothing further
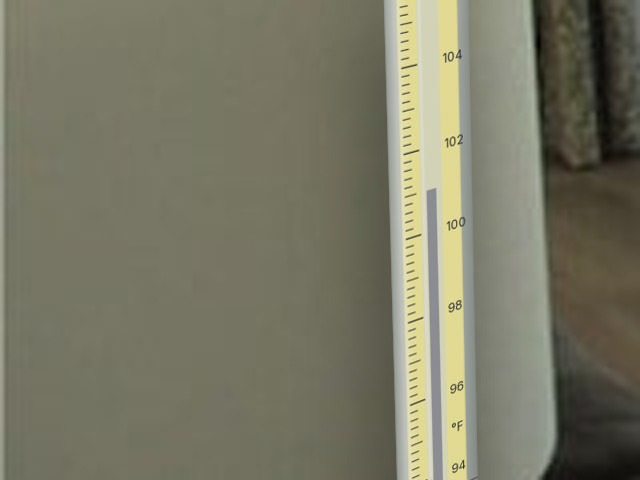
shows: value=101 unit=°F
